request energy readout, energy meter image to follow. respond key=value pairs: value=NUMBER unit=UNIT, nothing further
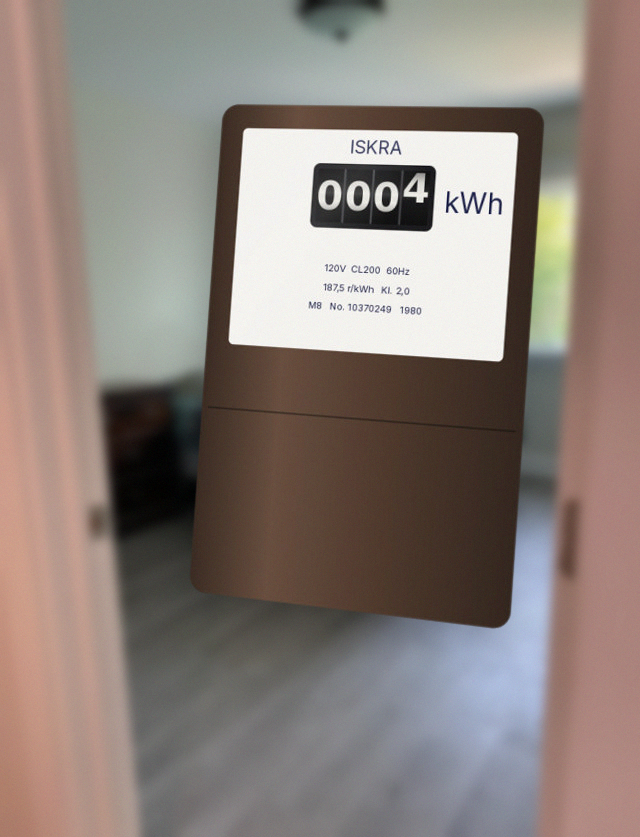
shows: value=4 unit=kWh
